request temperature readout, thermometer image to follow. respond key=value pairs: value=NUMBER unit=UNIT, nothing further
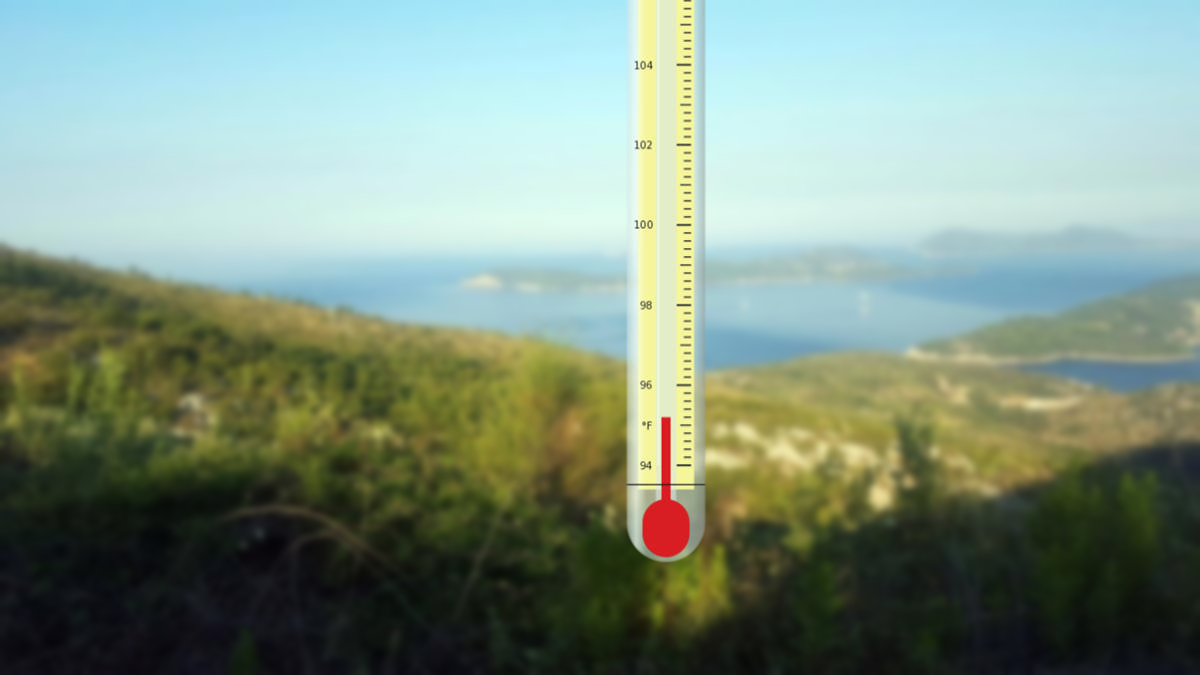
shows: value=95.2 unit=°F
